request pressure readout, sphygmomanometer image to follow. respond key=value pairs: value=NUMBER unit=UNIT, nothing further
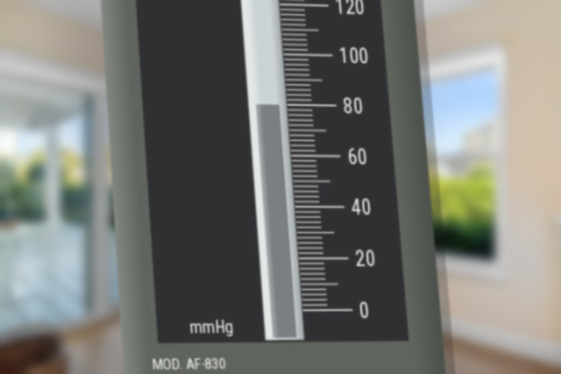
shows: value=80 unit=mmHg
